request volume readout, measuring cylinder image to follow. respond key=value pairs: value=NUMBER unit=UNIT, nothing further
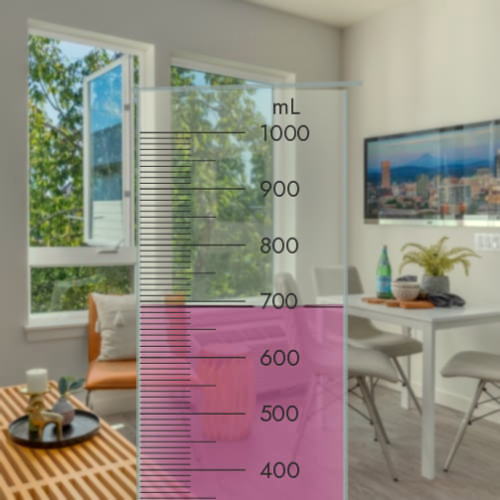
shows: value=690 unit=mL
